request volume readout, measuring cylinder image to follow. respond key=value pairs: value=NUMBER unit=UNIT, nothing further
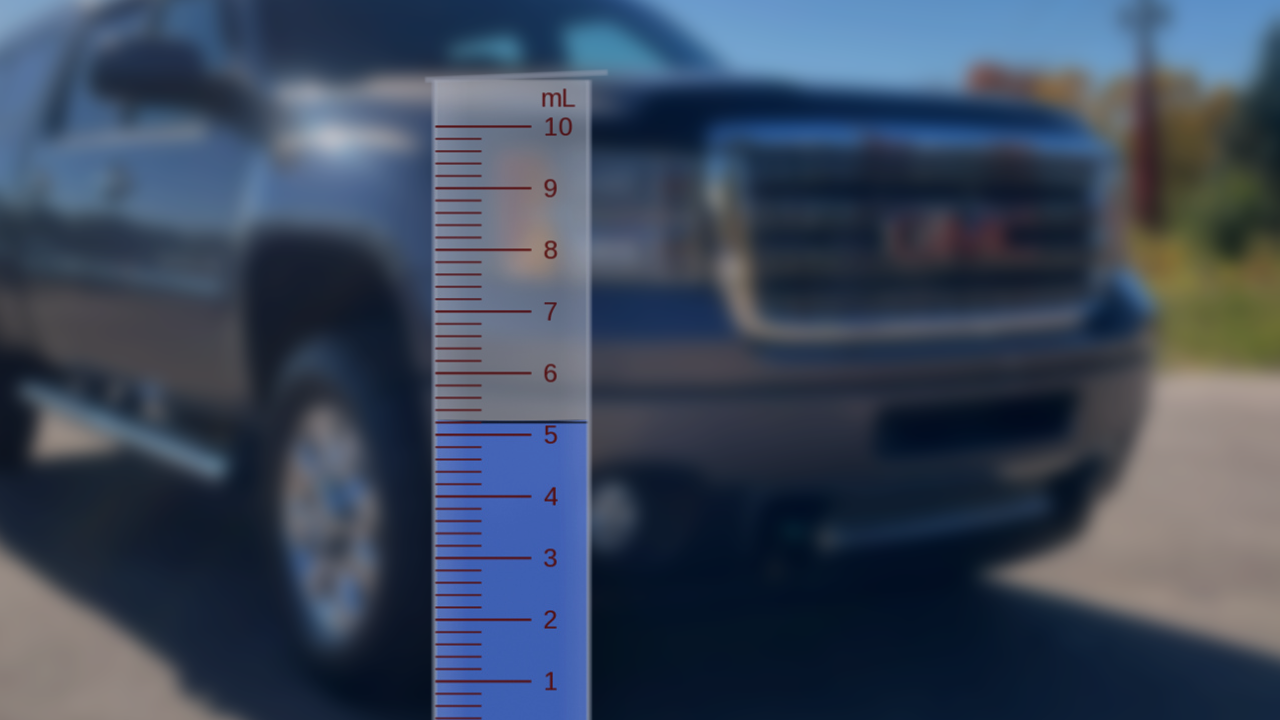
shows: value=5.2 unit=mL
